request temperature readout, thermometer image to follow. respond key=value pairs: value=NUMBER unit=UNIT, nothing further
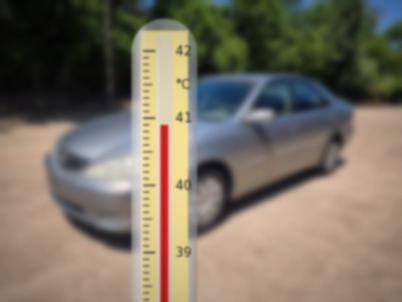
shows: value=40.9 unit=°C
